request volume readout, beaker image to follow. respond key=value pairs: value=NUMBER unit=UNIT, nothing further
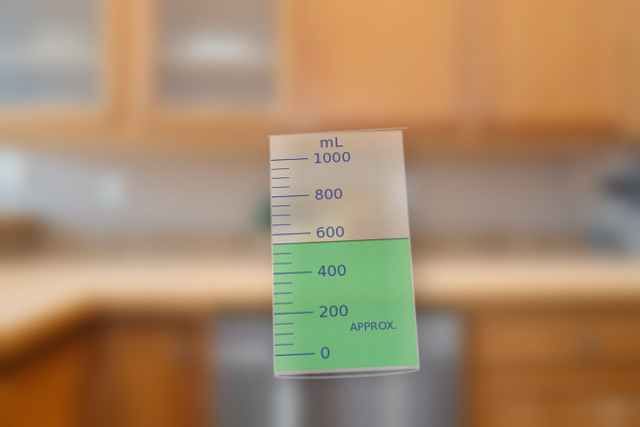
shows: value=550 unit=mL
